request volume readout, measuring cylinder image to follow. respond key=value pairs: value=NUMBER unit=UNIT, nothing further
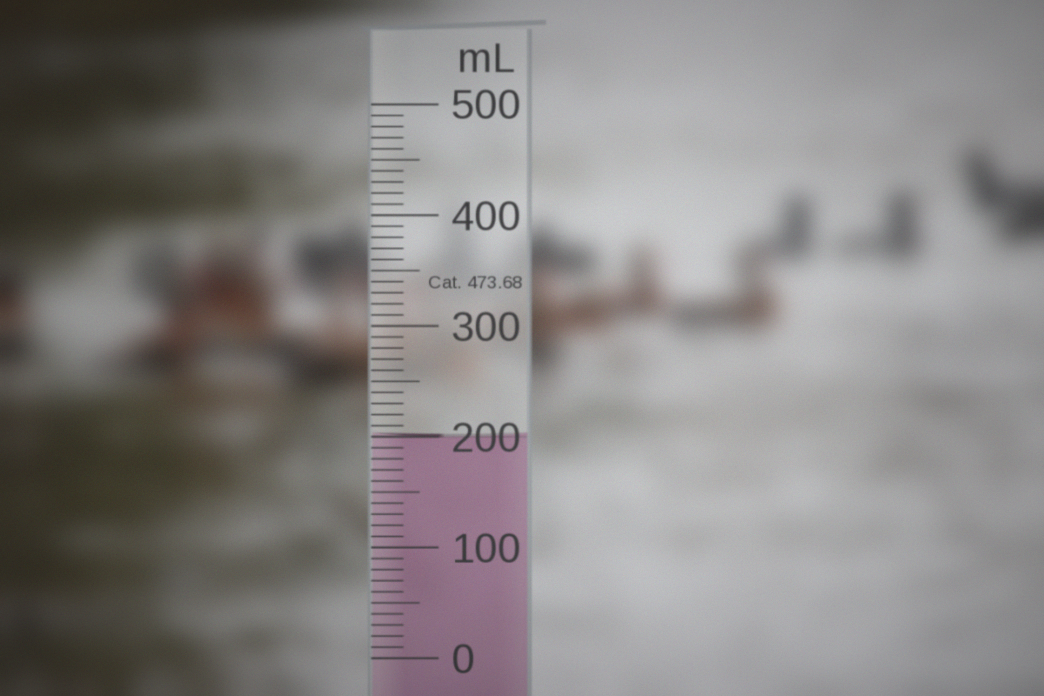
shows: value=200 unit=mL
